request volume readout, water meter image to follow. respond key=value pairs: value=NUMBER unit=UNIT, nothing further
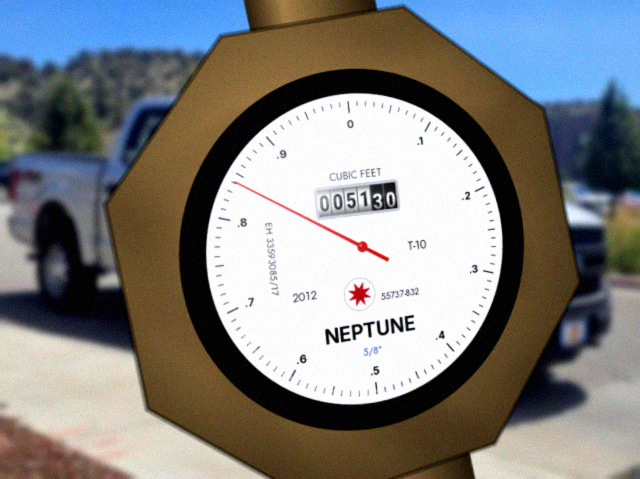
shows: value=5129.84 unit=ft³
